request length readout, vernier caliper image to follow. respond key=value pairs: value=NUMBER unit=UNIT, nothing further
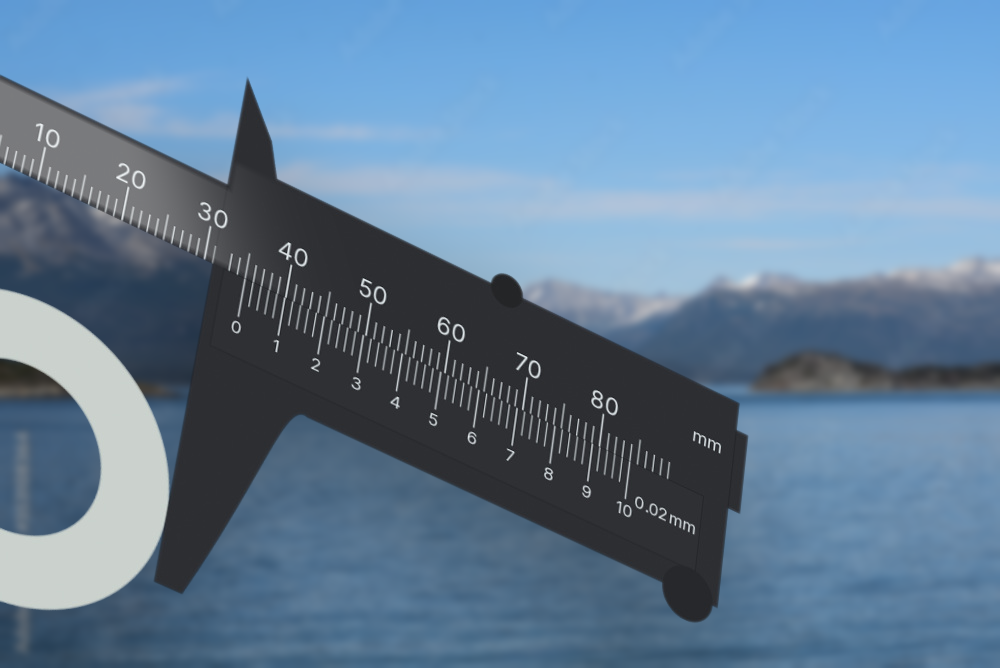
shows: value=35.0 unit=mm
